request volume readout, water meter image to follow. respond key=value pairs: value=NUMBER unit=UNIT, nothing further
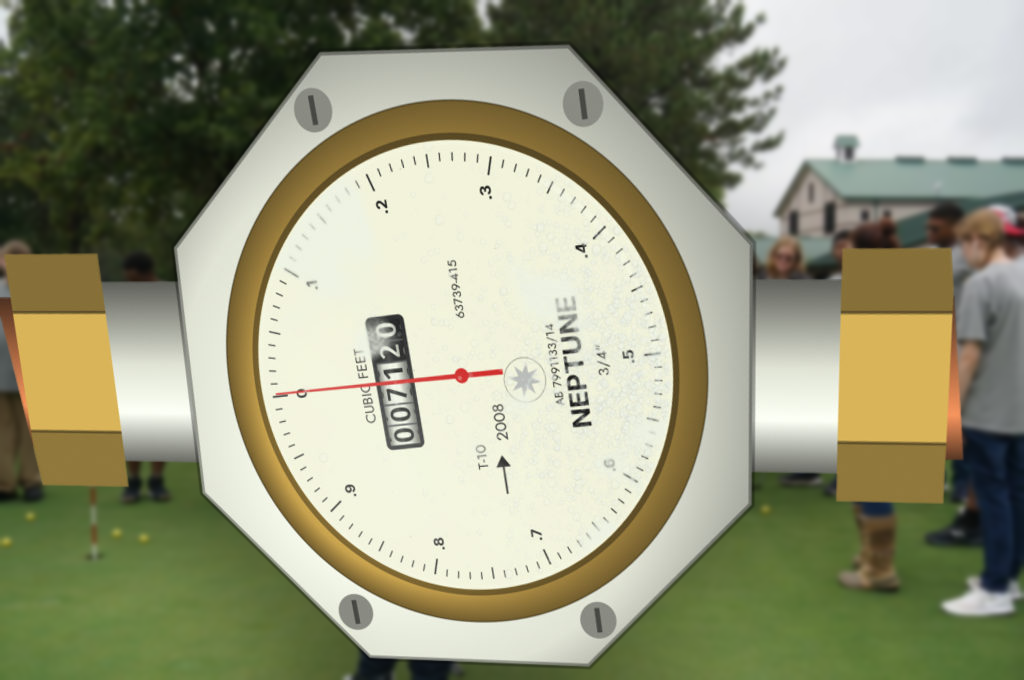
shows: value=7120.00 unit=ft³
